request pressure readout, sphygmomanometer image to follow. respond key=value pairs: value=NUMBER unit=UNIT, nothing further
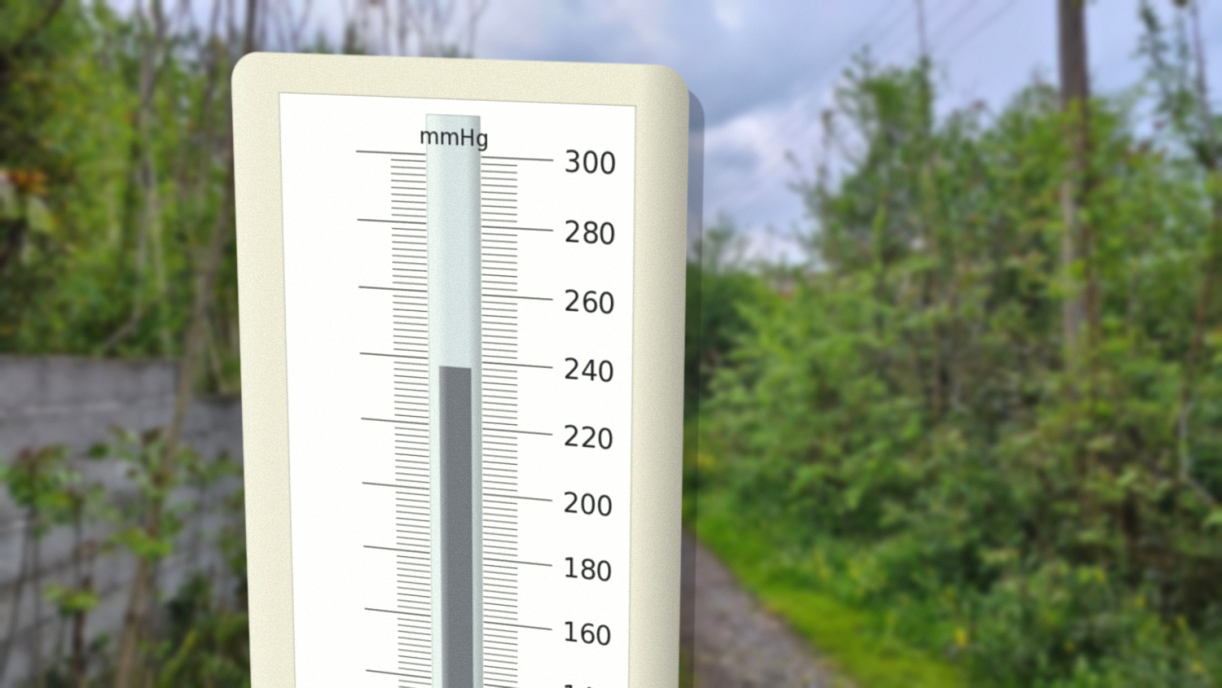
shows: value=238 unit=mmHg
